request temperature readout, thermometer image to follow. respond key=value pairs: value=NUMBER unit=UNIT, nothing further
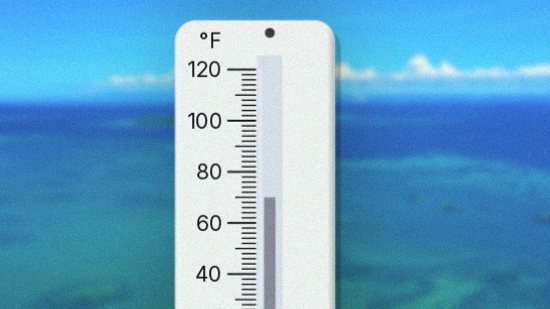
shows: value=70 unit=°F
